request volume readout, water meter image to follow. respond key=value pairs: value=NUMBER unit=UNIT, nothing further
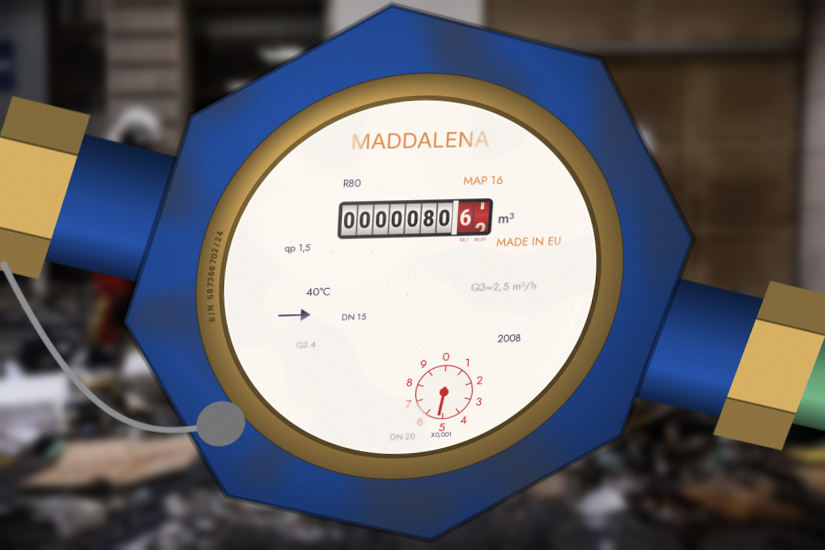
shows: value=80.615 unit=m³
